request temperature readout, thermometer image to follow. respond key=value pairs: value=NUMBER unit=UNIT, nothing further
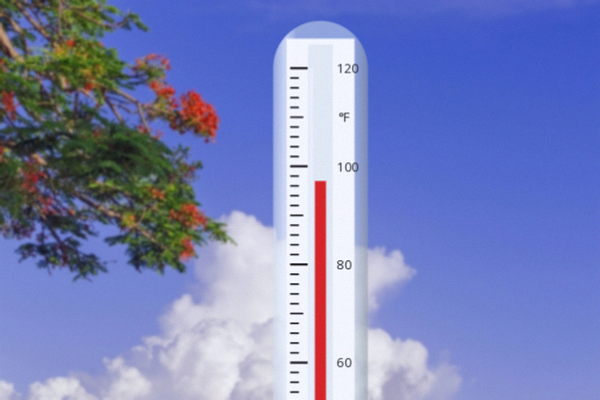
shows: value=97 unit=°F
